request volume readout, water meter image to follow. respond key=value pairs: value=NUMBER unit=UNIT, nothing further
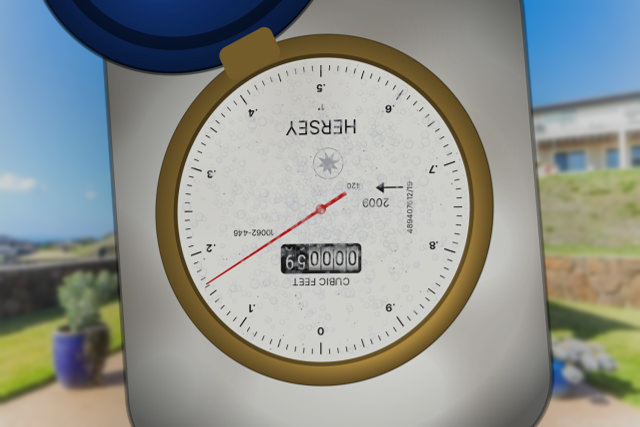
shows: value=59.16 unit=ft³
